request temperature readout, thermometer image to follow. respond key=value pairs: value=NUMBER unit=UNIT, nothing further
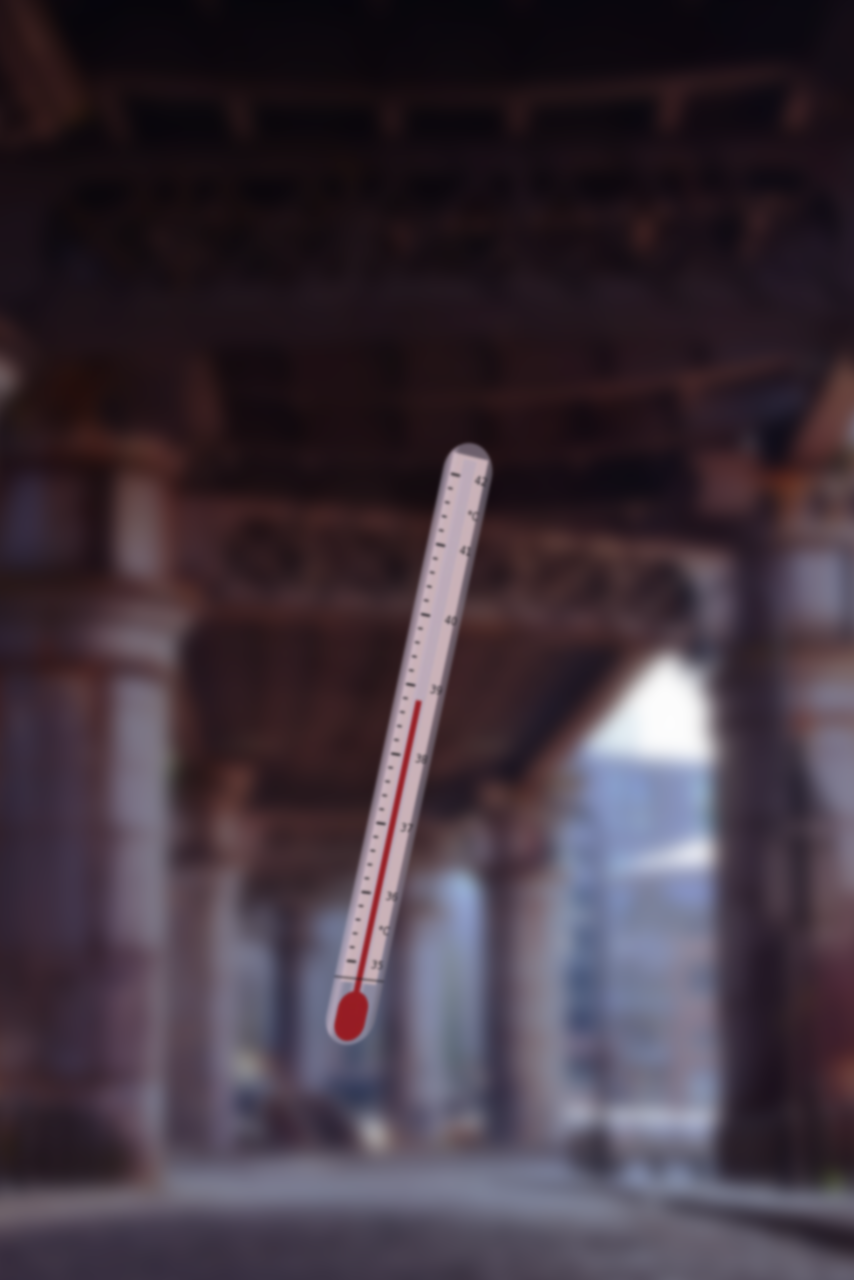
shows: value=38.8 unit=°C
